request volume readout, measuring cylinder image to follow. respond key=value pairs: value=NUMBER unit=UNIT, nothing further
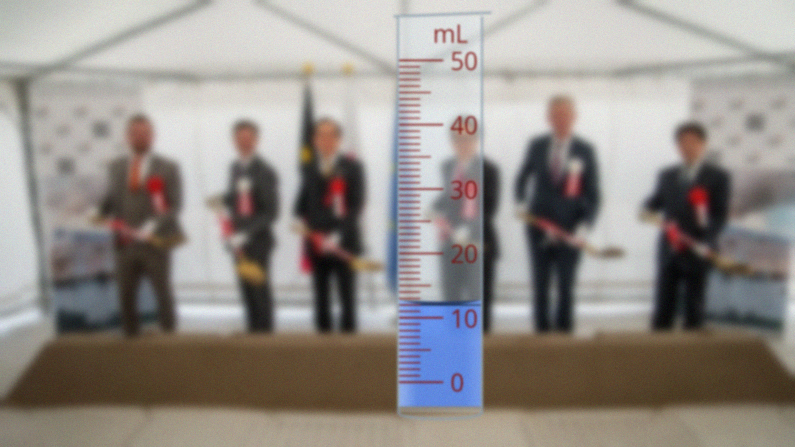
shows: value=12 unit=mL
